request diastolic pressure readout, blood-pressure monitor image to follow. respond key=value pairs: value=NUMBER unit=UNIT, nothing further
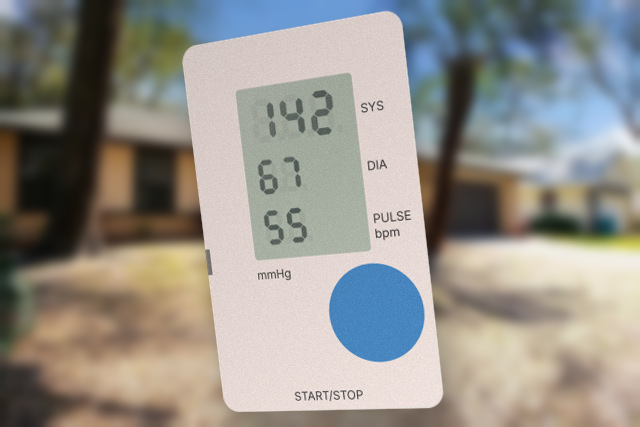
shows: value=67 unit=mmHg
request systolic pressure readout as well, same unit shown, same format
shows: value=142 unit=mmHg
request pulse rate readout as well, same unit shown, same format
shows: value=55 unit=bpm
